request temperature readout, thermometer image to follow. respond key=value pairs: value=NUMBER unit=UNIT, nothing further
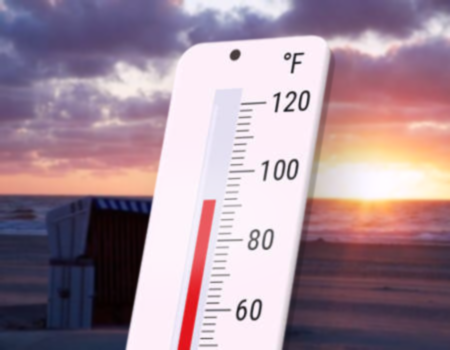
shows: value=92 unit=°F
